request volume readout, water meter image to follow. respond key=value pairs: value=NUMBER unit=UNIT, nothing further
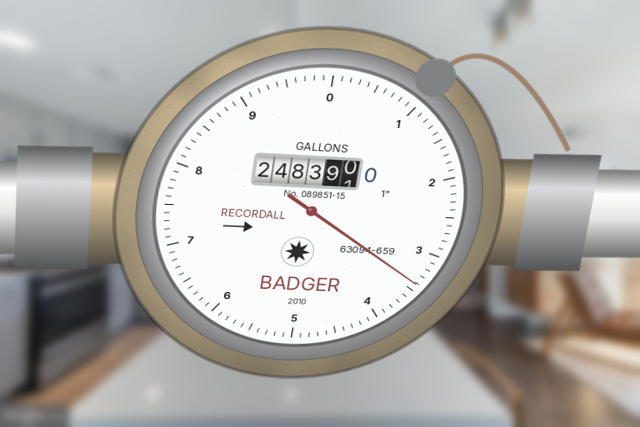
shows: value=2483903.4 unit=gal
